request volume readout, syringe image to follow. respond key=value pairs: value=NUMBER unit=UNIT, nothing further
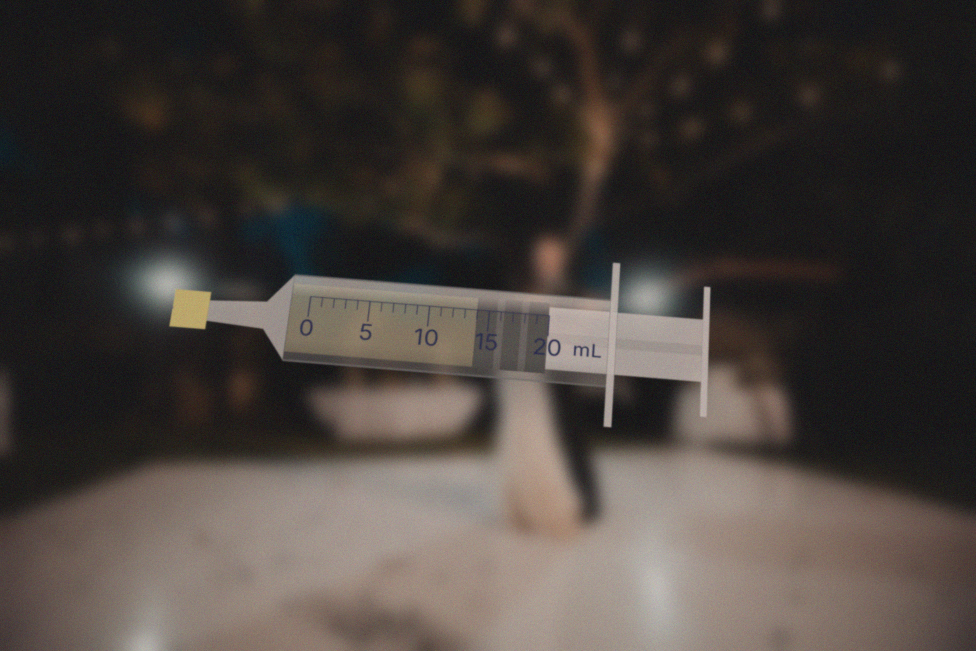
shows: value=14 unit=mL
